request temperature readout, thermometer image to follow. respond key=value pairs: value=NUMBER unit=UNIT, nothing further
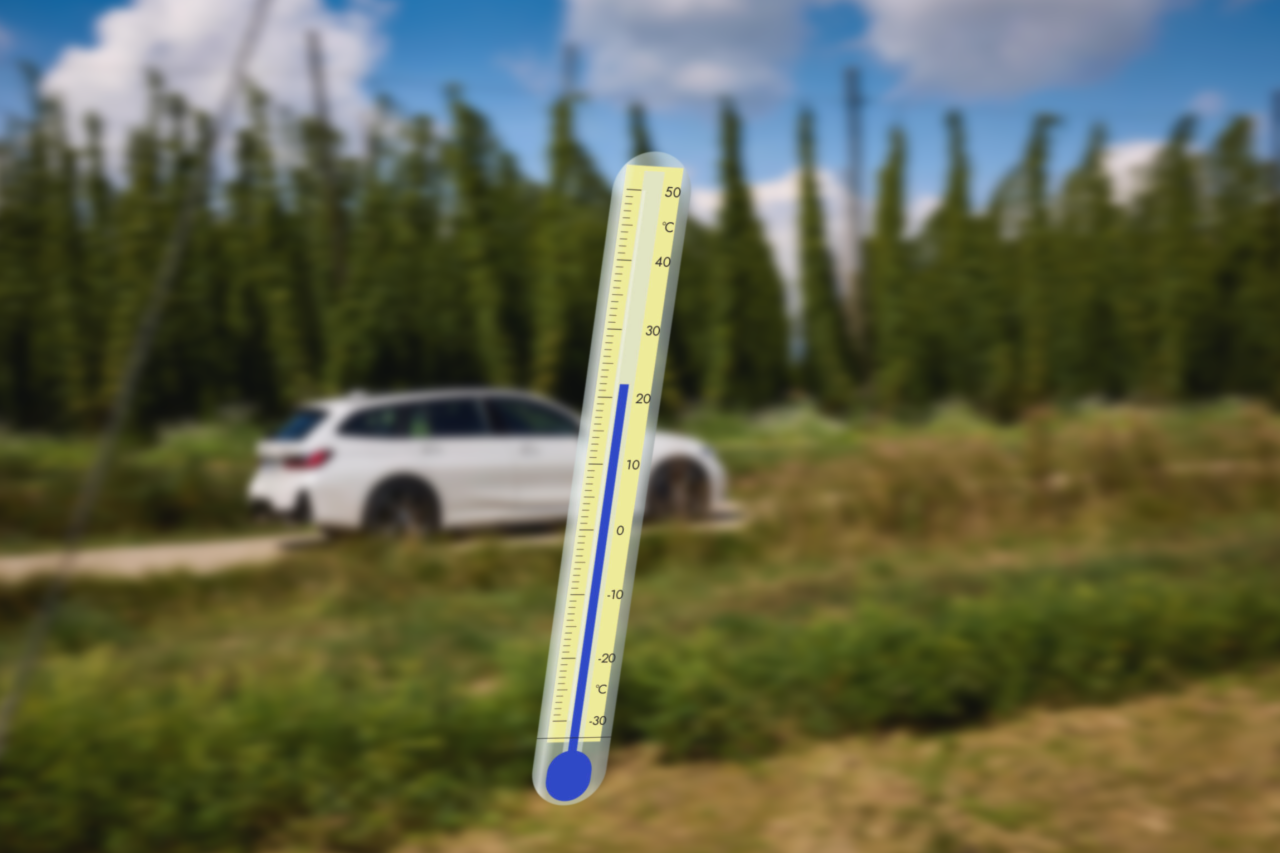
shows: value=22 unit=°C
